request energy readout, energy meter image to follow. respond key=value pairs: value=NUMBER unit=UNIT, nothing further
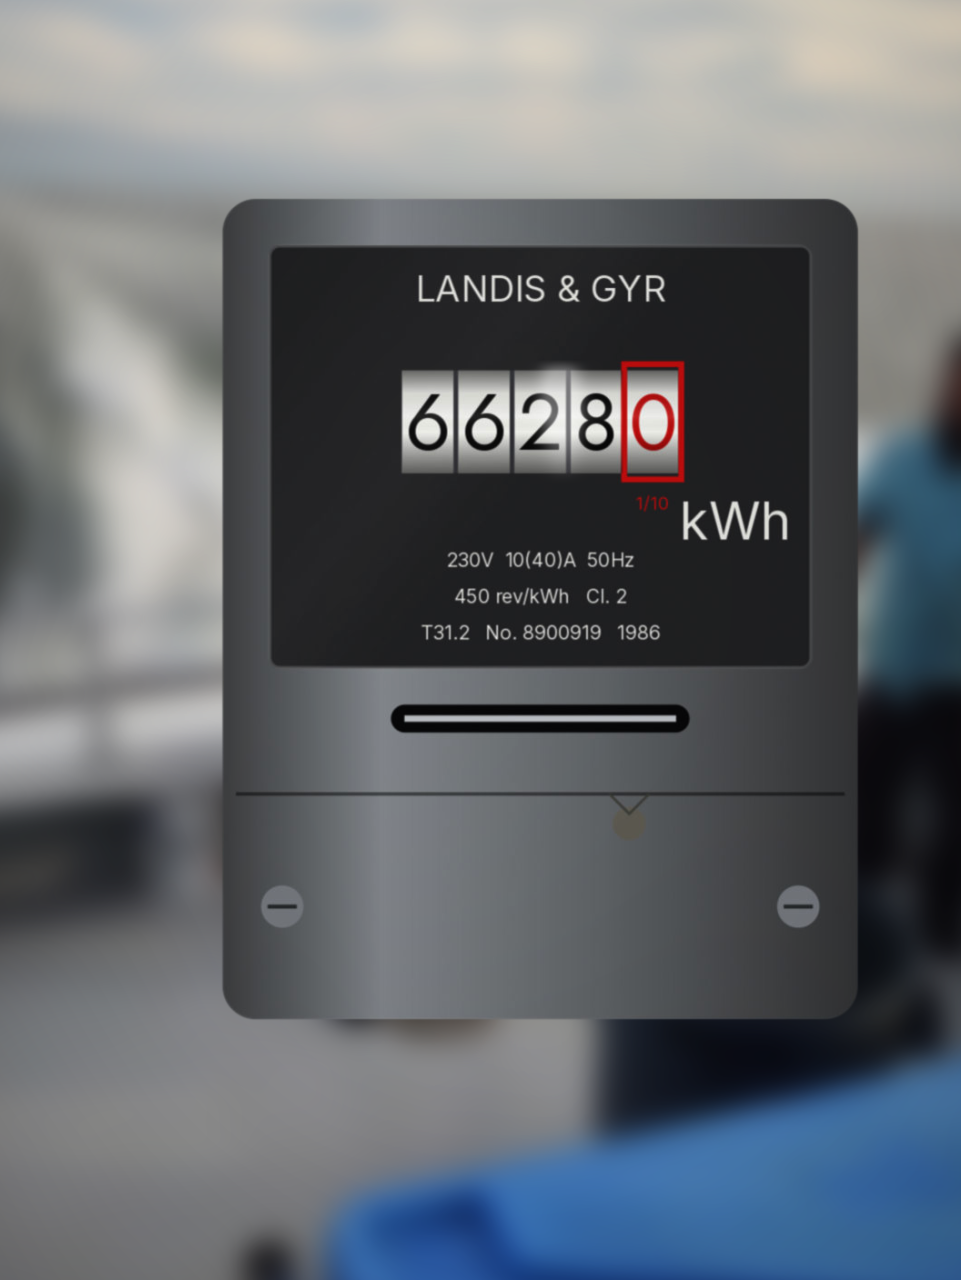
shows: value=6628.0 unit=kWh
